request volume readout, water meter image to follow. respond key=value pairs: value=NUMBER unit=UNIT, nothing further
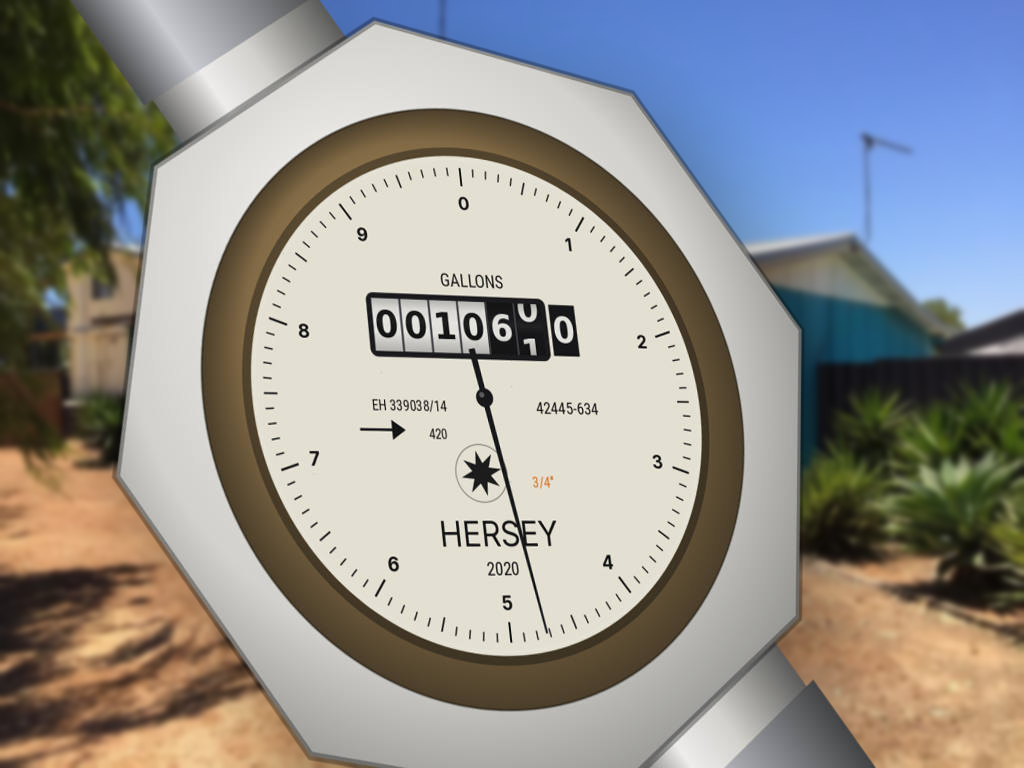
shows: value=10604.7 unit=gal
